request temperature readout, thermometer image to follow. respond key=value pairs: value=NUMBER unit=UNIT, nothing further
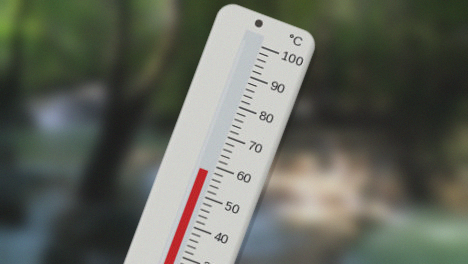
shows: value=58 unit=°C
